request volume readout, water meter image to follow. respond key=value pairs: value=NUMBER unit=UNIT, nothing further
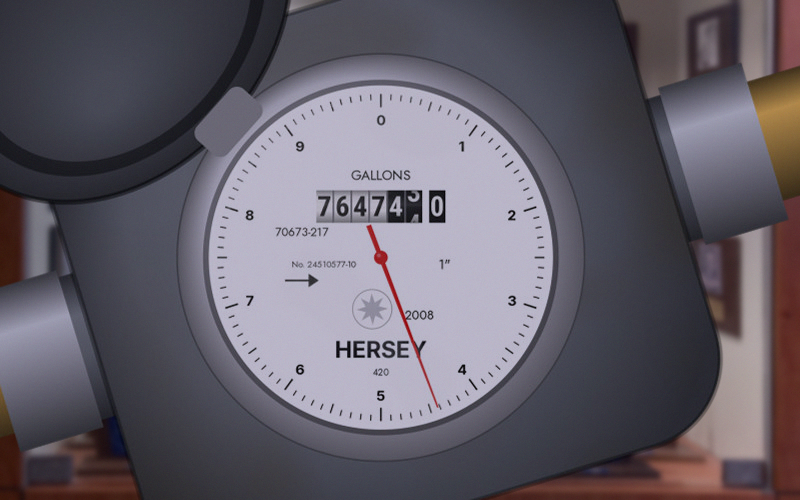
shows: value=7647434.4 unit=gal
